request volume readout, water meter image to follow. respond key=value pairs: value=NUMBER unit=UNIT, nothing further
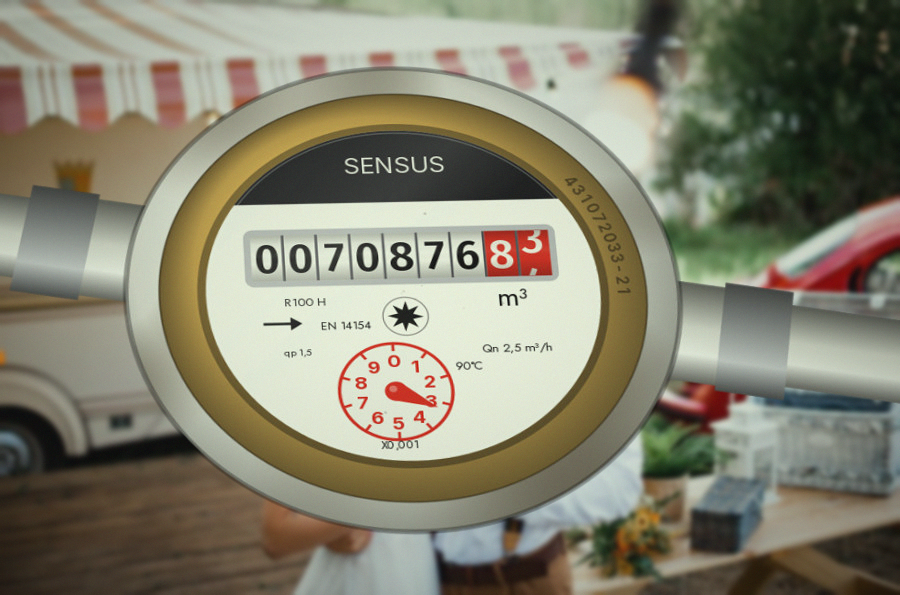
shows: value=70876.833 unit=m³
